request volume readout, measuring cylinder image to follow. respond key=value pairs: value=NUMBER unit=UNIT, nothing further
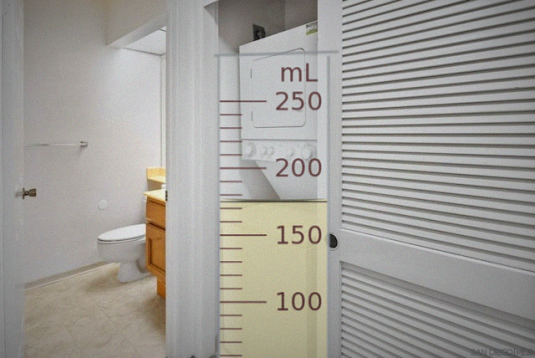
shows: value=175 unit=mL
